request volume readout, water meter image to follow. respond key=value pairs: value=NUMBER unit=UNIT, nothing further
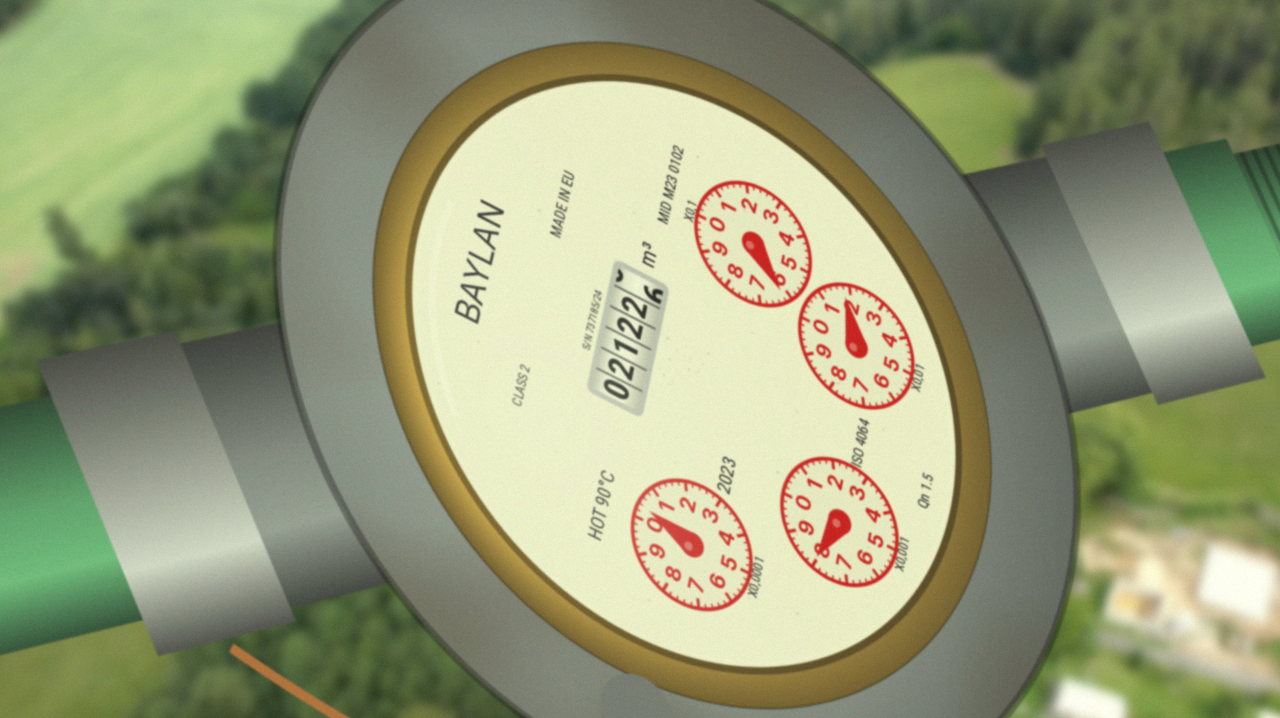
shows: value=21225.6180 unit=m³
